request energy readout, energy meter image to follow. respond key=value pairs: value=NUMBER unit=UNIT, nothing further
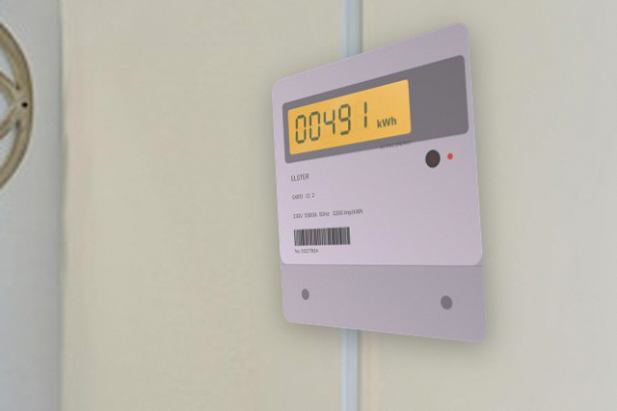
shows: value=491 unit=kWh
